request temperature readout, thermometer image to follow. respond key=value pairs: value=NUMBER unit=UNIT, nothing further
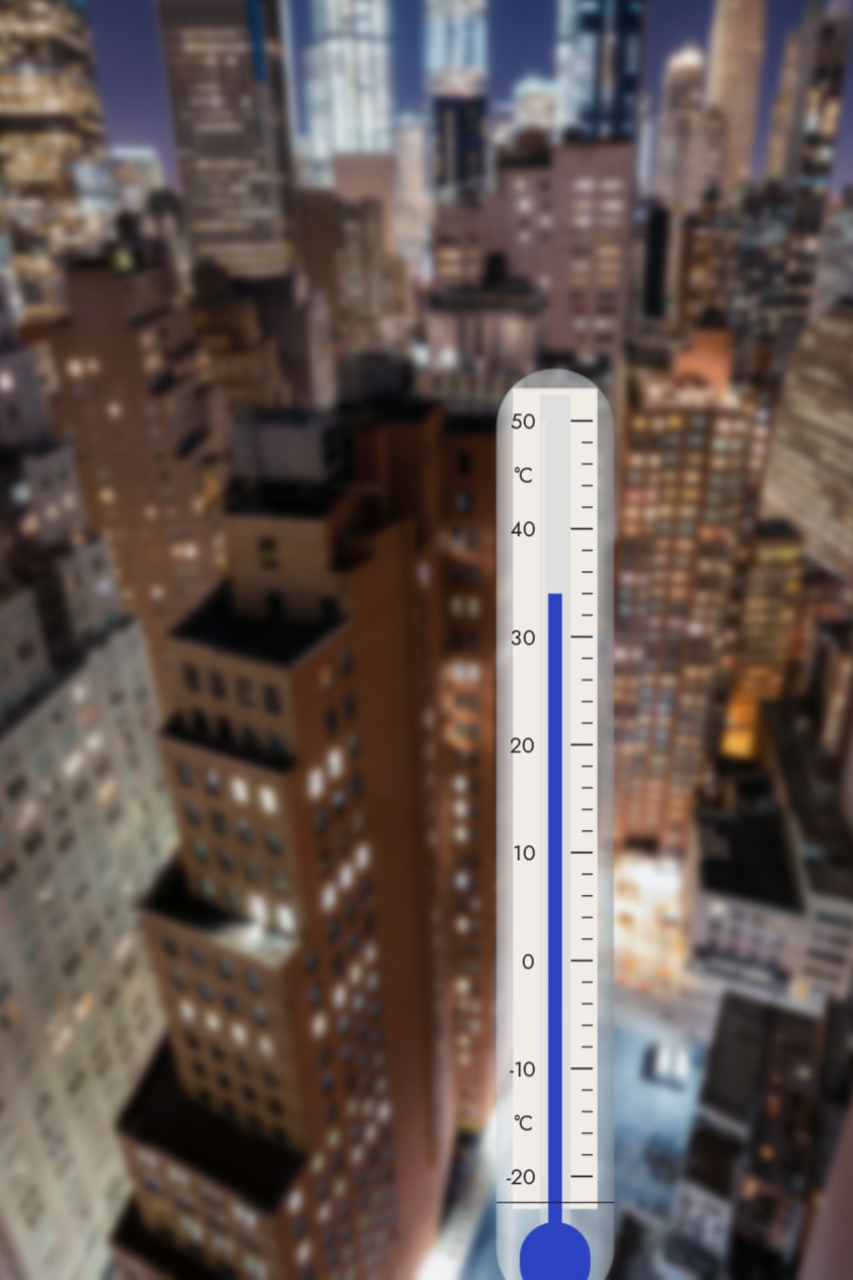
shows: value=34 unit=°C
